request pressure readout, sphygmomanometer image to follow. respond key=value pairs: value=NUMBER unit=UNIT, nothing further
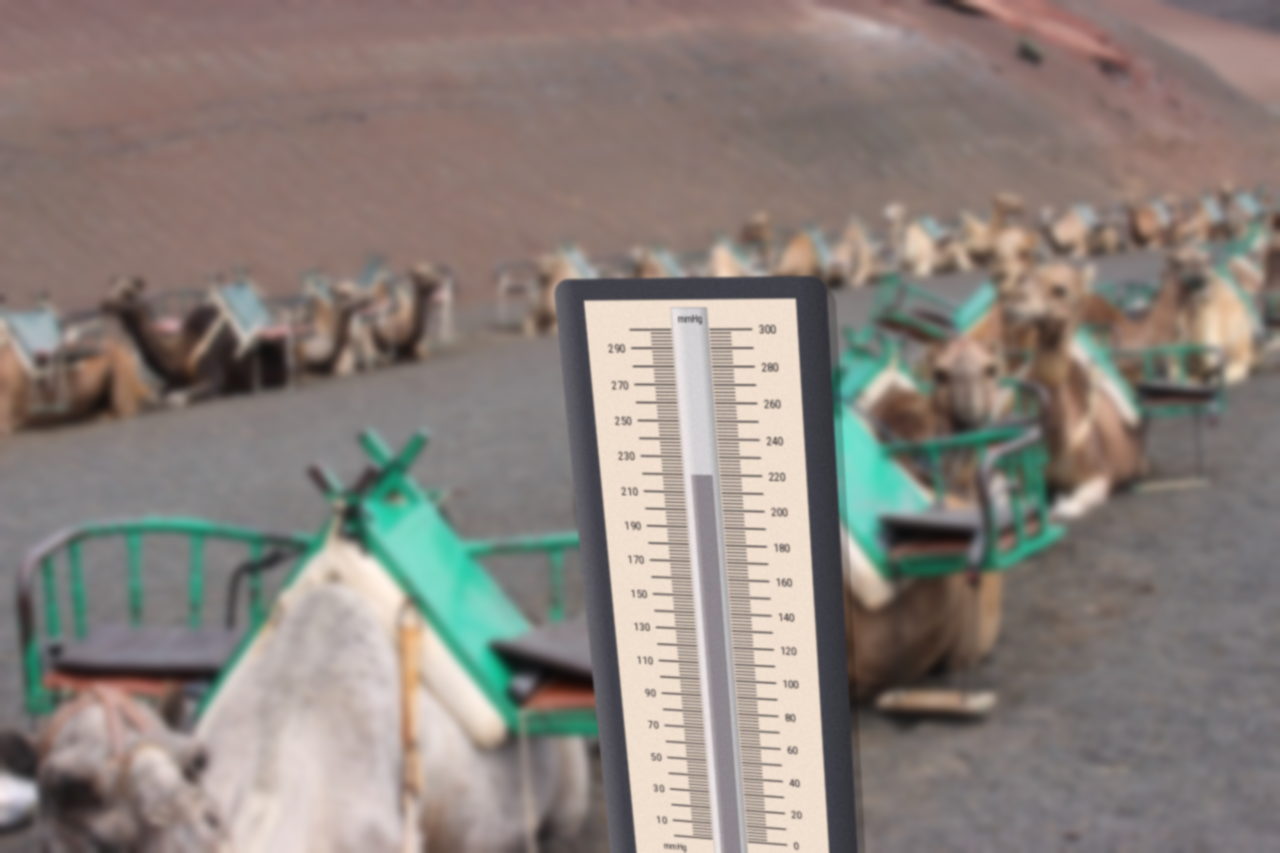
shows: value=220 unit=mmHg
